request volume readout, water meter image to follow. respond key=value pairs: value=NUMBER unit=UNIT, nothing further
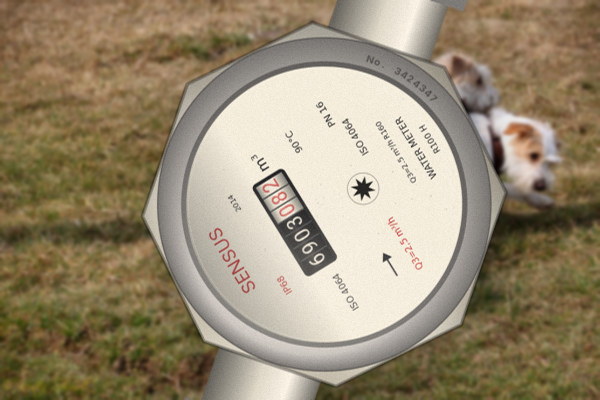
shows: value=6903.082 unit=m³
